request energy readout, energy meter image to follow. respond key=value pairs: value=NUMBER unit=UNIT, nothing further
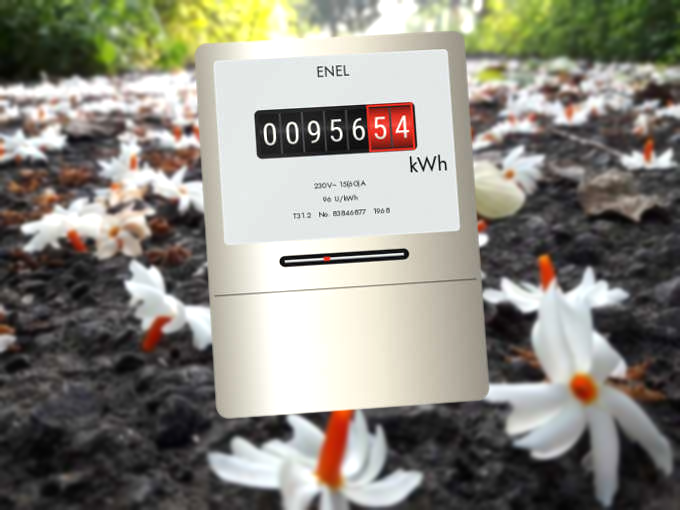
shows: value=956.54 unit=kWh
